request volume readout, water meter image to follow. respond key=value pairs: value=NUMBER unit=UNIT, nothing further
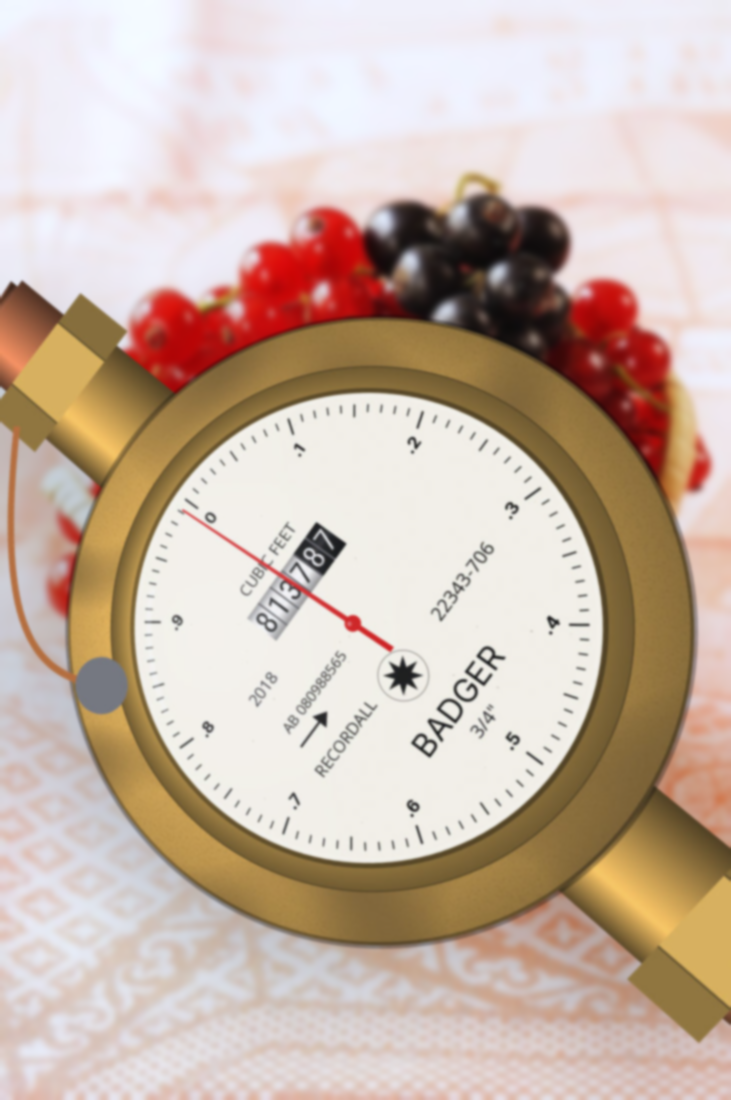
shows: value=813786.99 unit=ft³
